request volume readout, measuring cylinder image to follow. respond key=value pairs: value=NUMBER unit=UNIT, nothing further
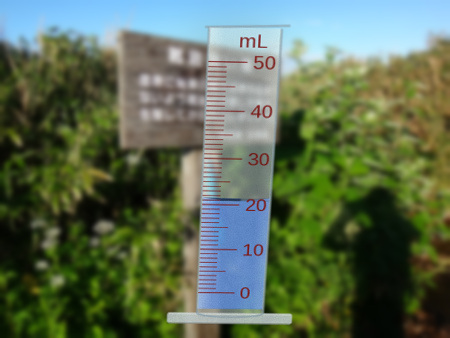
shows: value=21 unit=mL
